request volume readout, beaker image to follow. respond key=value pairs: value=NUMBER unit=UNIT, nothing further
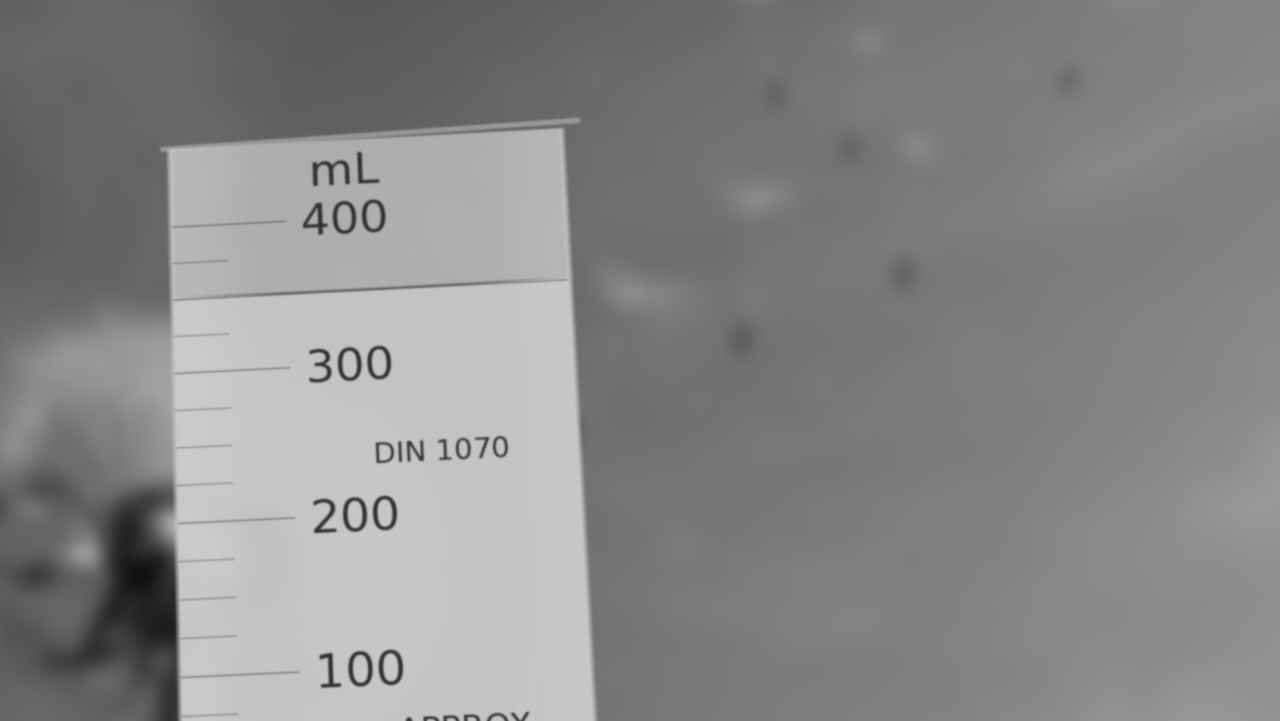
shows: value=350 unit=mL
